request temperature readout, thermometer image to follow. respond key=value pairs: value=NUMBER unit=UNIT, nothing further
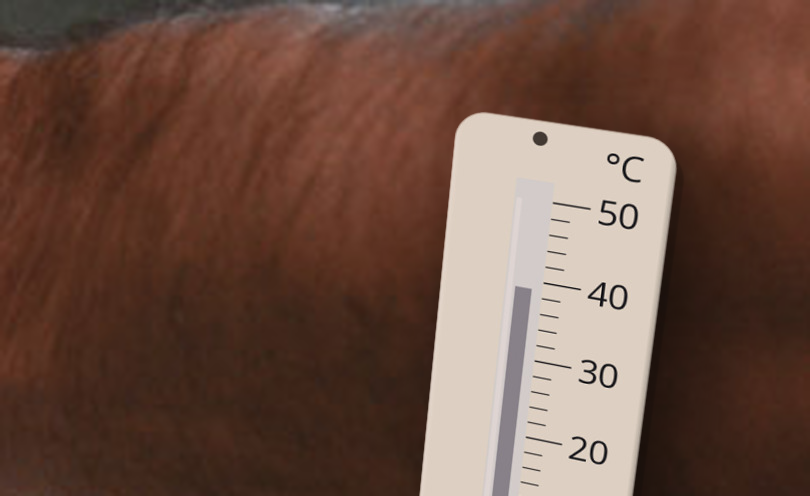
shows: value=39 unit=°C
